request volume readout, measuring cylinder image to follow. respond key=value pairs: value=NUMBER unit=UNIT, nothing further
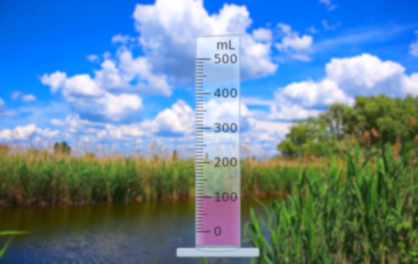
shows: value=100 unit=mL
